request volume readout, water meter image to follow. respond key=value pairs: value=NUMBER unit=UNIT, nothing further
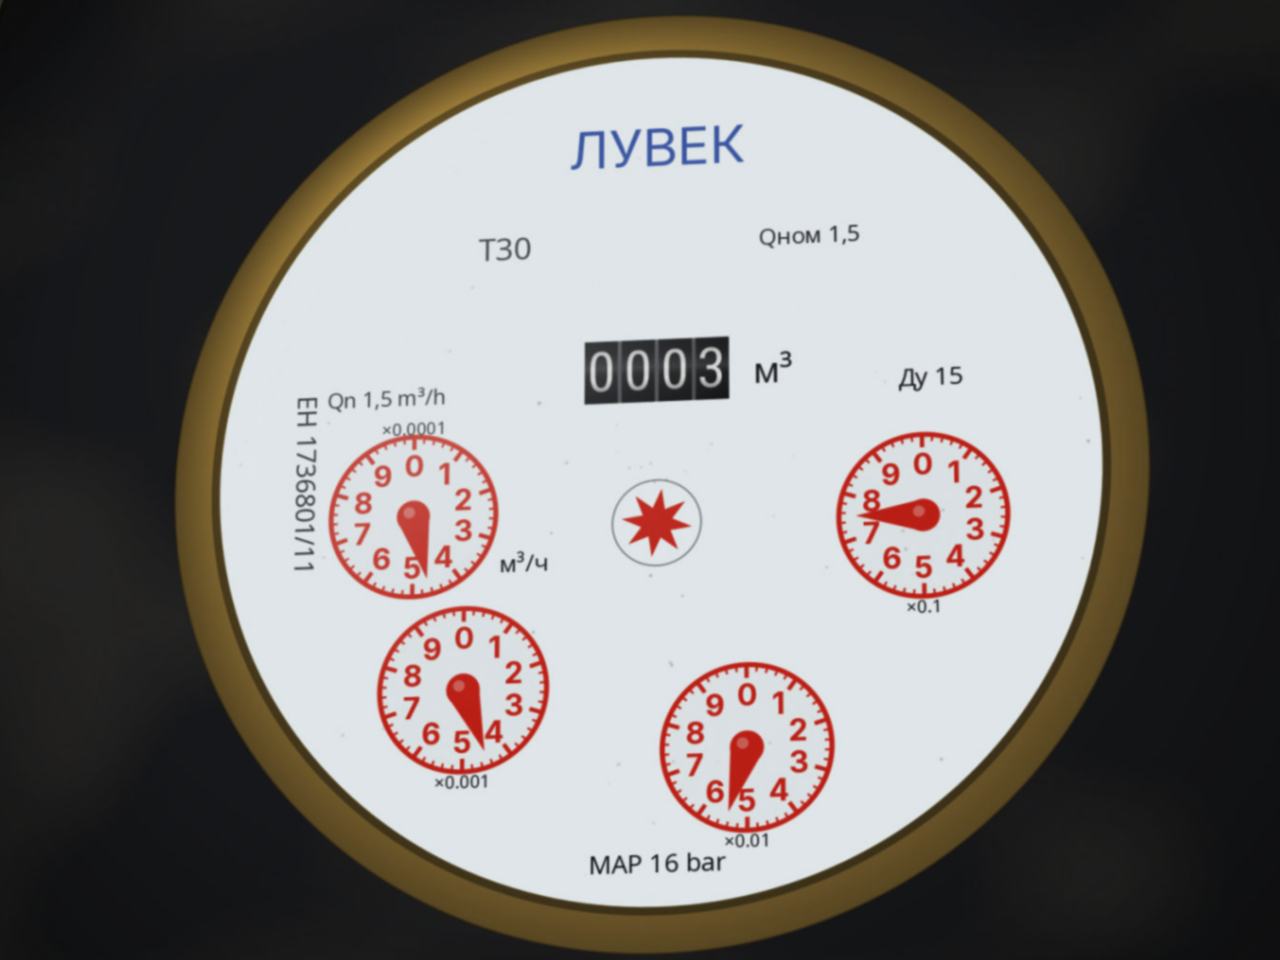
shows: value=3.7544 unit=m³
